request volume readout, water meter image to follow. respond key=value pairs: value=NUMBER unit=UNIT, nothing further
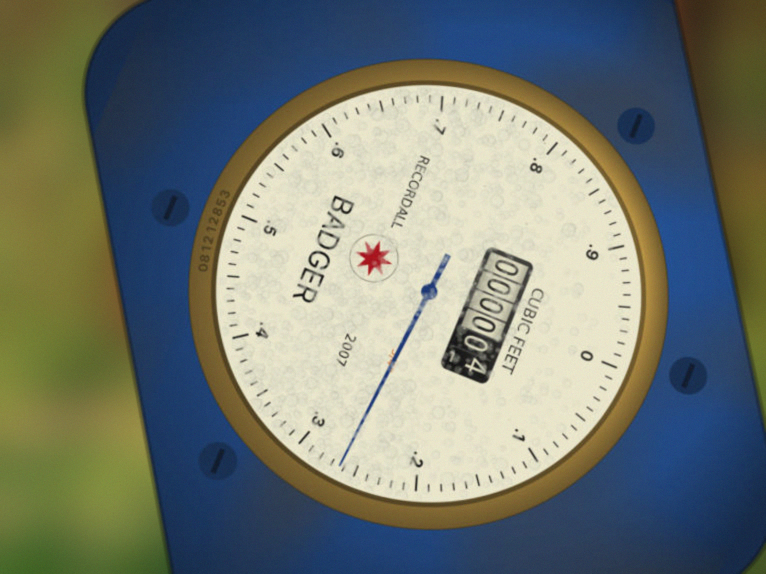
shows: value=4.26 unit=ft³
